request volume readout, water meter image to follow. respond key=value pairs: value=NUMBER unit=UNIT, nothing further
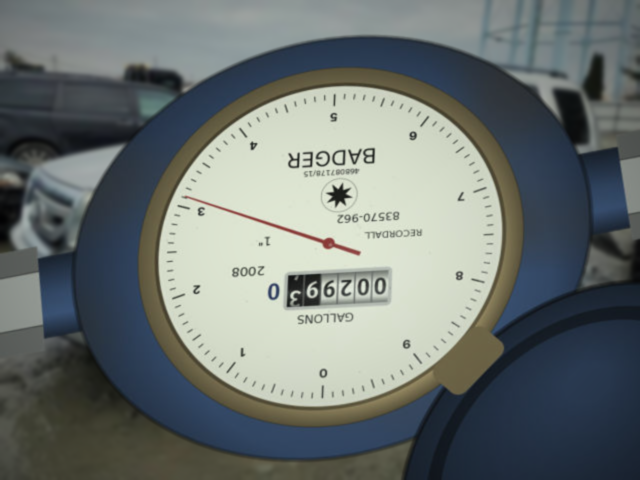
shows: value=29933.1 unit=gal
